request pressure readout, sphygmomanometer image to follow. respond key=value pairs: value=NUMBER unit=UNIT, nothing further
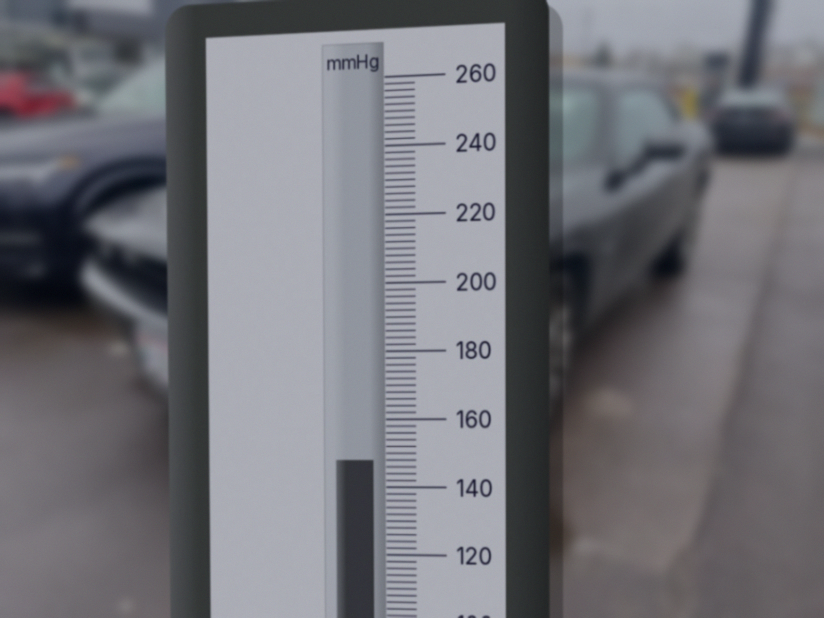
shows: value=148 unit=mmHg
